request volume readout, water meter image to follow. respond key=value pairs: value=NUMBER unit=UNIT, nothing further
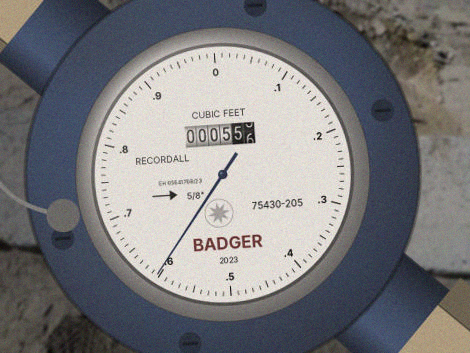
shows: value=555.60 unit=ft³
